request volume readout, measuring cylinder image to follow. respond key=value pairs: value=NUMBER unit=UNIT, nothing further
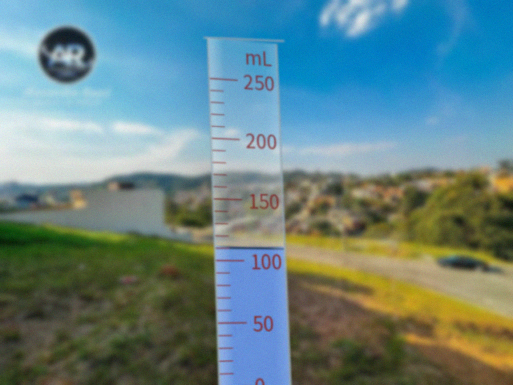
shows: value=110 unit=mL
